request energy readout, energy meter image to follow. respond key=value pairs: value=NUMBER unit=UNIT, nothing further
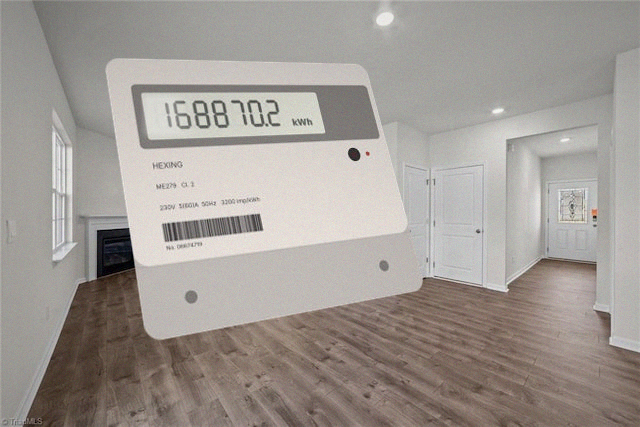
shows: value=168870.2 unit=kWh
